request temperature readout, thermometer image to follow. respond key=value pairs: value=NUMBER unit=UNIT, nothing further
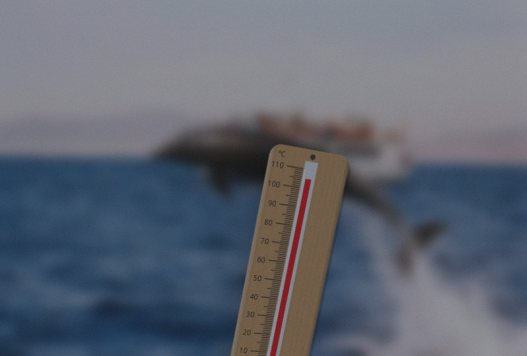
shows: value=105 unit=°C
